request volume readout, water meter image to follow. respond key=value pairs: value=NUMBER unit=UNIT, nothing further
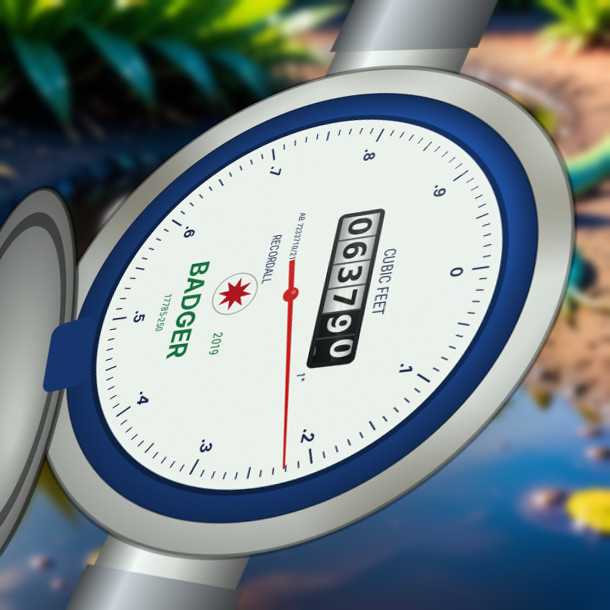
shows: value=63790.22 unit=ft³
